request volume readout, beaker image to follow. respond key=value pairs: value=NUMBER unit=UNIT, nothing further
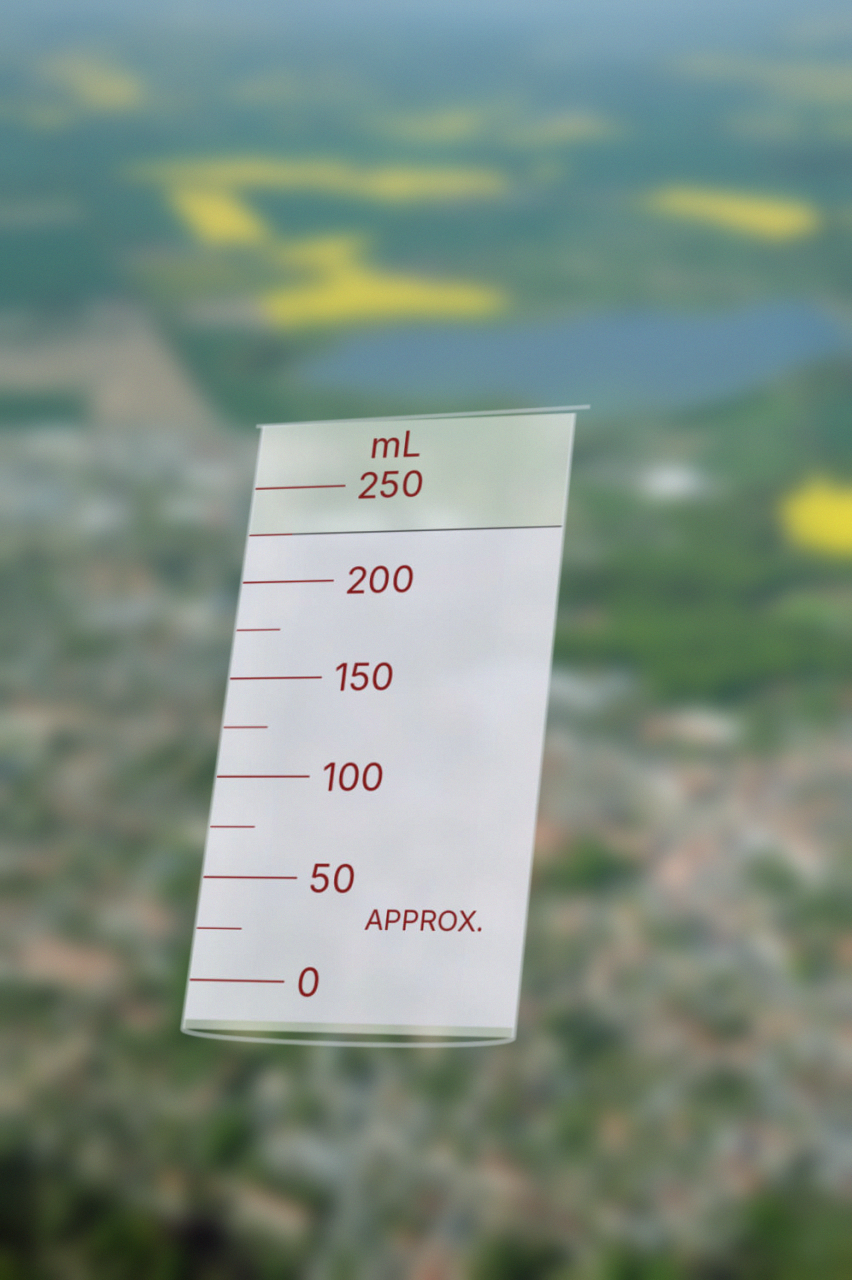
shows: value=225 unit=mL
